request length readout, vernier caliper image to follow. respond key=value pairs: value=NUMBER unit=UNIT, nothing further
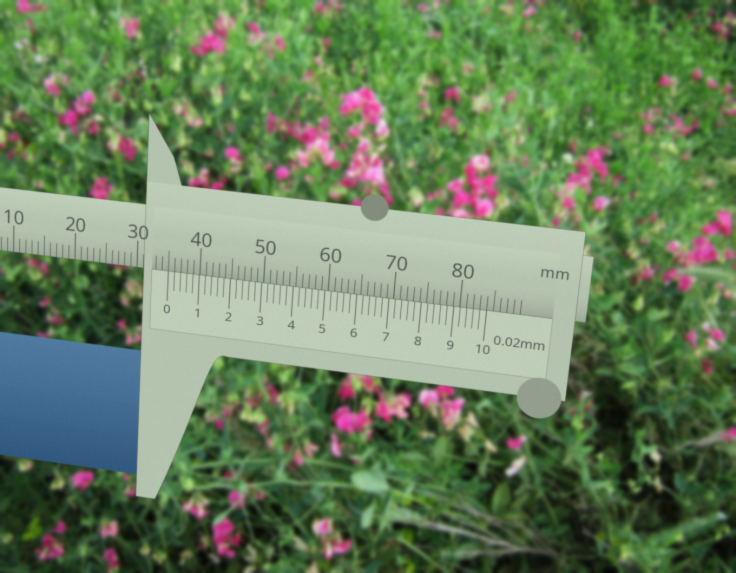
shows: value=35.0 unit=mm
